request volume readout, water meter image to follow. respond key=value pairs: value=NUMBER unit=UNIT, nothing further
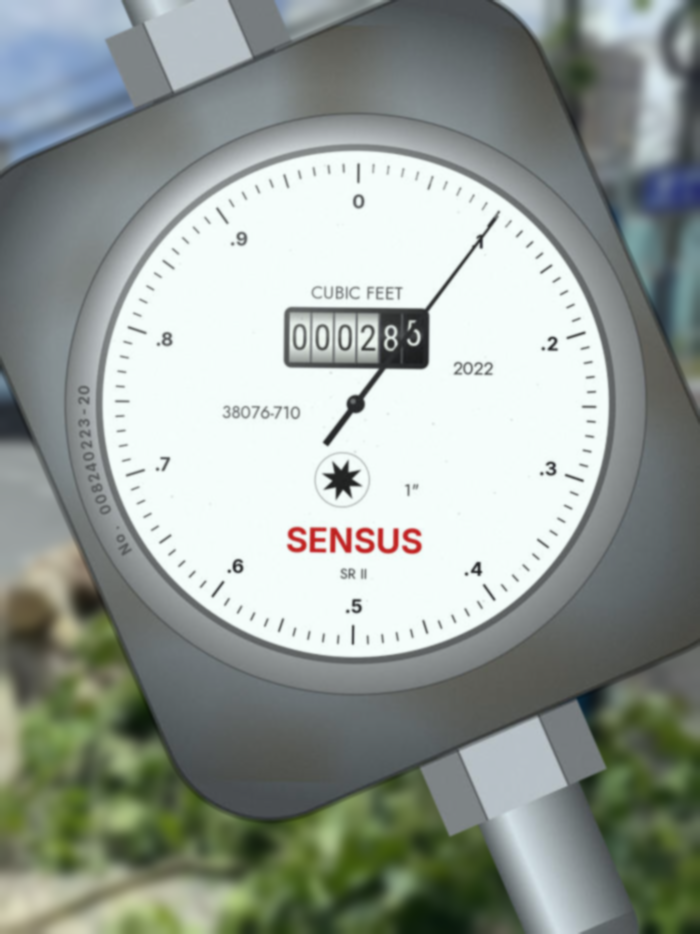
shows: value=285.10 unit=ft³
